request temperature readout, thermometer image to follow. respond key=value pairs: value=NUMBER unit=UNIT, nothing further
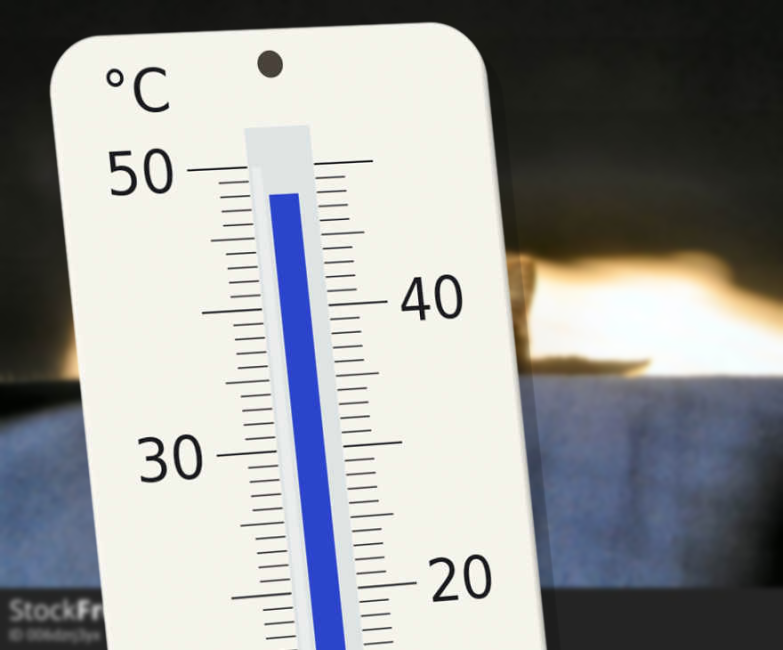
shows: value=48 unit=°C
